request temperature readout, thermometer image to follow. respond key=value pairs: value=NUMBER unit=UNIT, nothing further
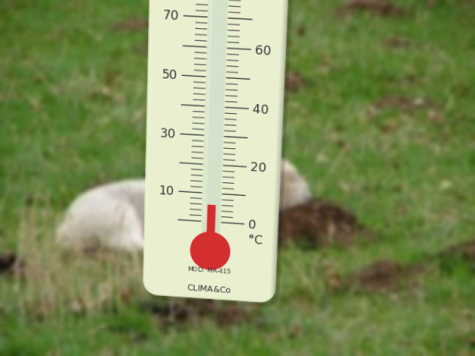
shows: value=6 unit=°C
